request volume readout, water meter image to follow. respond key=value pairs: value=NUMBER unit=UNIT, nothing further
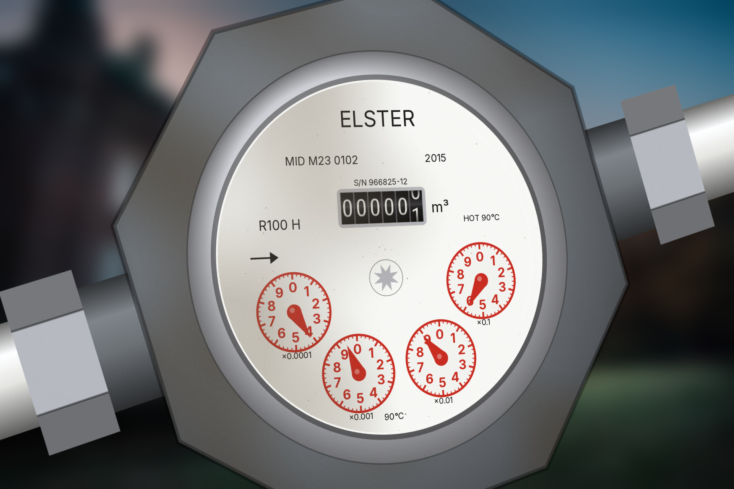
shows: value=0.5894 unit=m³
